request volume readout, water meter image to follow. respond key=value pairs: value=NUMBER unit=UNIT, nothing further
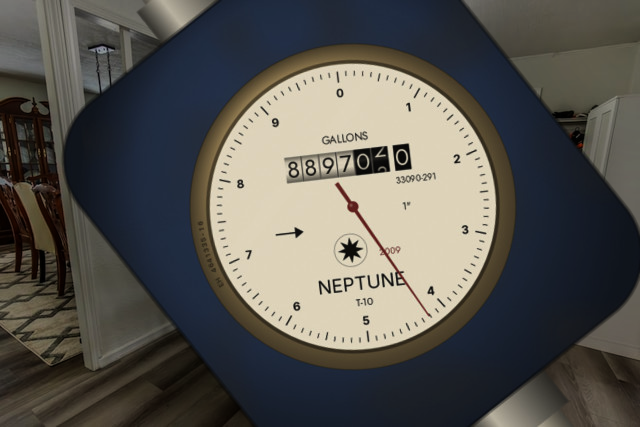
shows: value=8897024.2 unit=gal
